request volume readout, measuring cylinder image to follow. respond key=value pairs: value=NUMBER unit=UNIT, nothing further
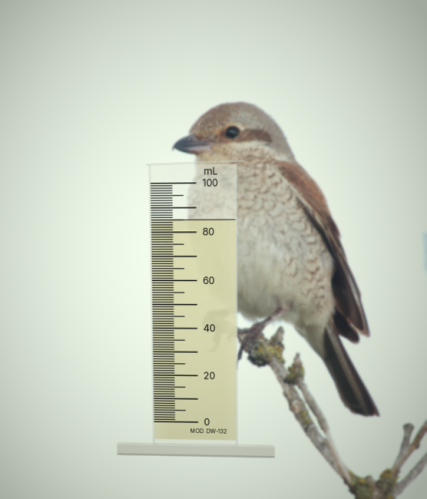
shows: value=85 unit=mL
